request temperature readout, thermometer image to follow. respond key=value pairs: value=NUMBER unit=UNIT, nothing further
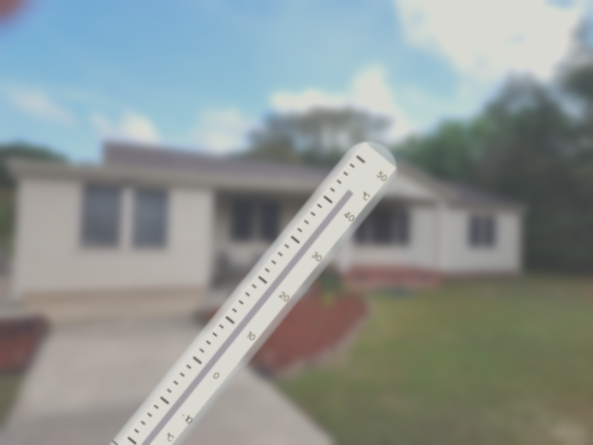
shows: value=44 unit=°C
